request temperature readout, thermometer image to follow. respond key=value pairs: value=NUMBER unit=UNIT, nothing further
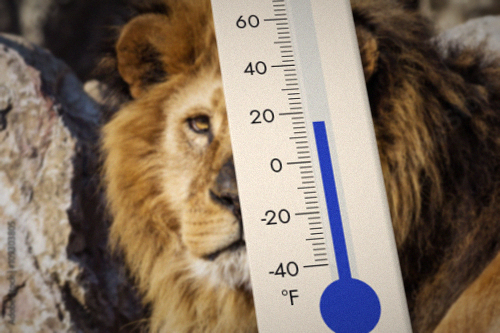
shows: value=16 unit=°F
